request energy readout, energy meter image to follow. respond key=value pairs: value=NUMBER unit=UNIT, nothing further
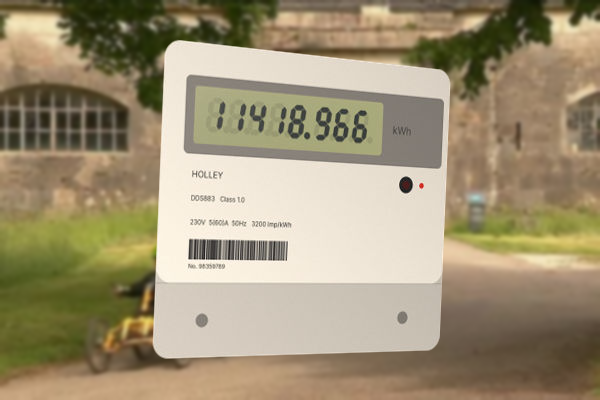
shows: value=11418.966 unit=kWh
